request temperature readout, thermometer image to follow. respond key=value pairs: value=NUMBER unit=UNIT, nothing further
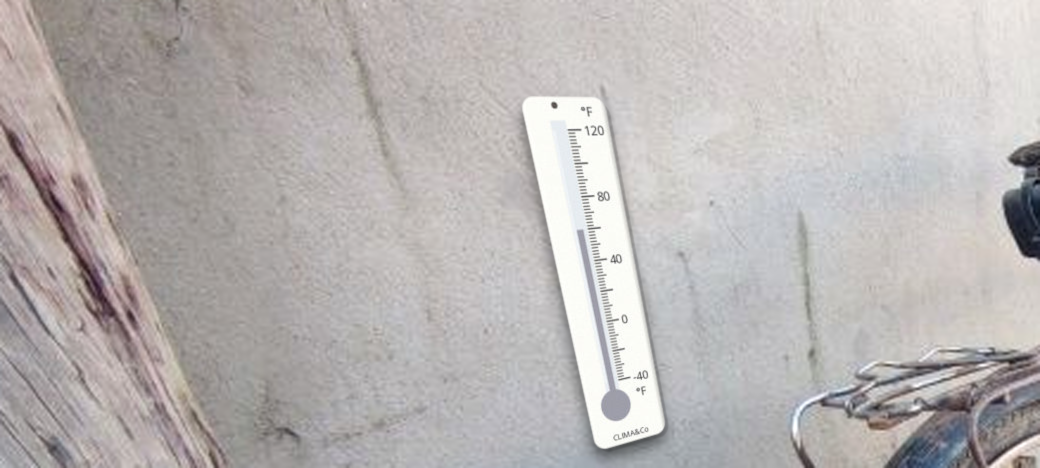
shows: value=60 unit=°F
